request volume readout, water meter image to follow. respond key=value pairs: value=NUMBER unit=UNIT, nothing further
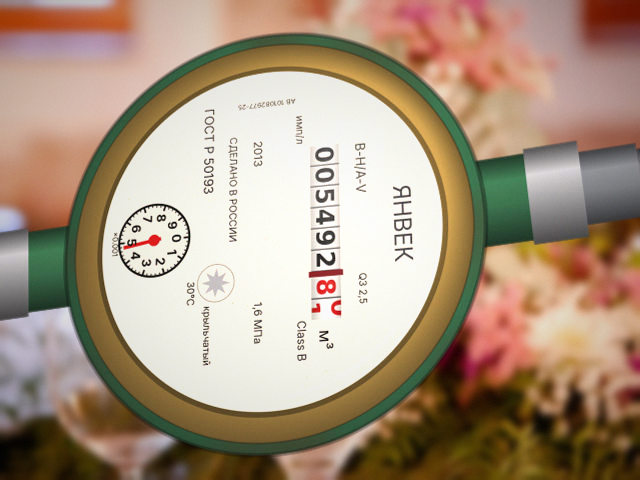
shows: value=5492.804 unit=m³
